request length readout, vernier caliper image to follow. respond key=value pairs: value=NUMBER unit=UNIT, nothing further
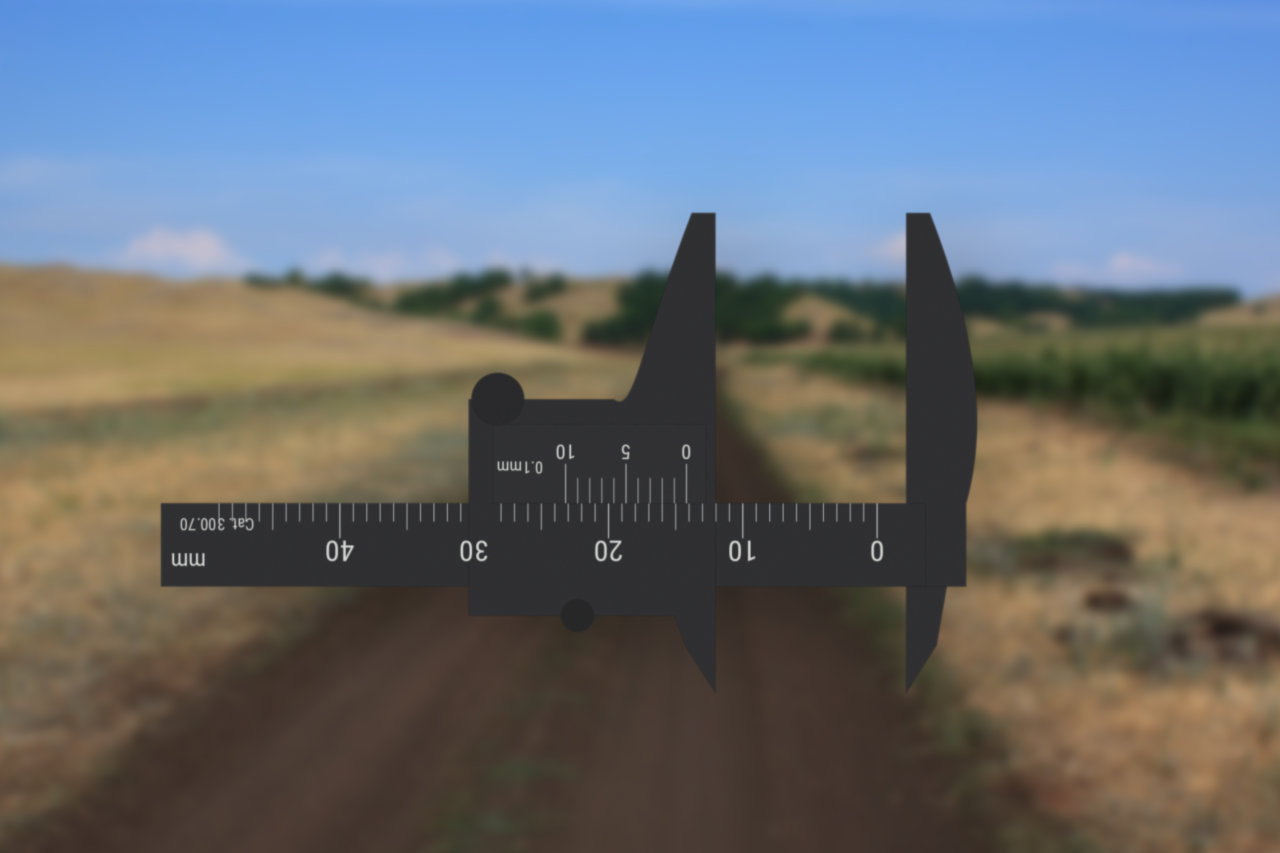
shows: value=14.2 unit=mm
